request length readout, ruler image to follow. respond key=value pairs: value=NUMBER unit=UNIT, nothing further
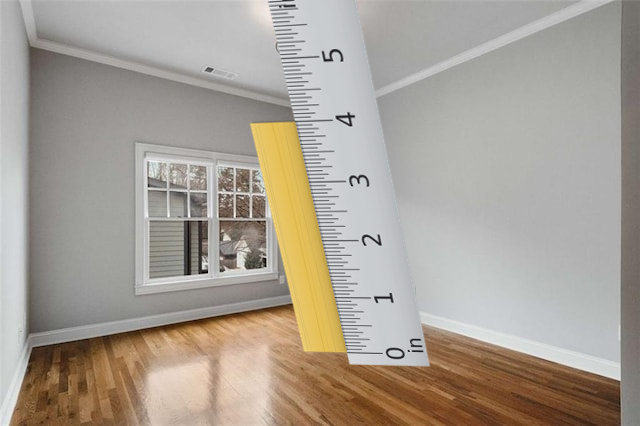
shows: value=4 unit=in
